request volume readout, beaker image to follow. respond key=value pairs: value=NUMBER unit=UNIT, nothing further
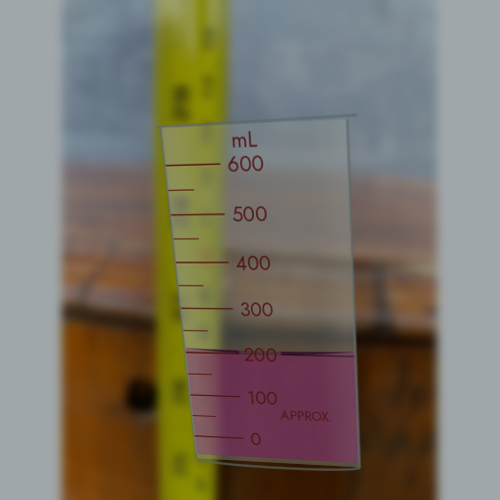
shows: value=200 unit=mL
